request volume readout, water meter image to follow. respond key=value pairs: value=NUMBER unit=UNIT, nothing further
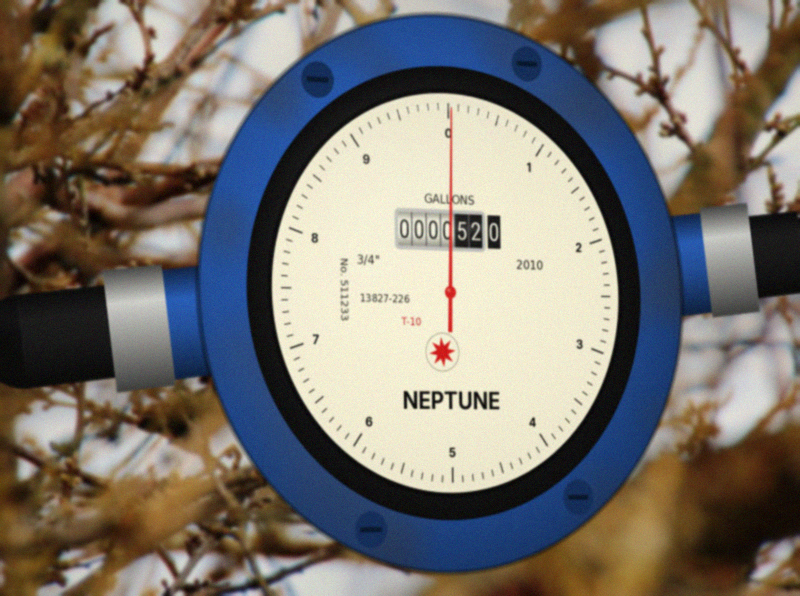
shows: value=520.0 unit=gal
